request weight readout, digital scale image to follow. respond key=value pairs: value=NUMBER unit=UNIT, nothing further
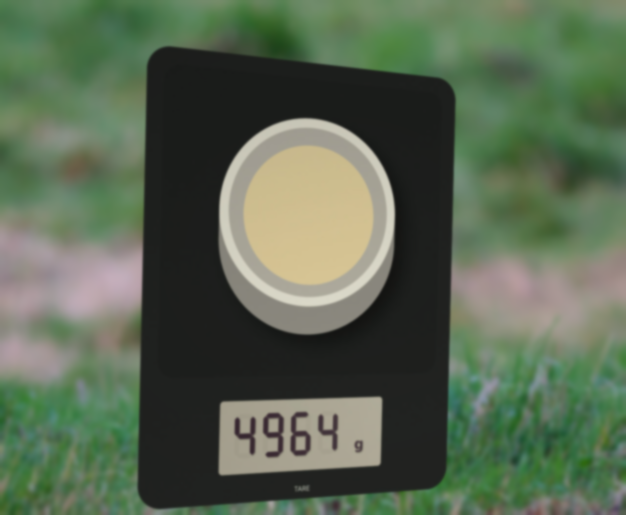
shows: value=4964 unit=g
